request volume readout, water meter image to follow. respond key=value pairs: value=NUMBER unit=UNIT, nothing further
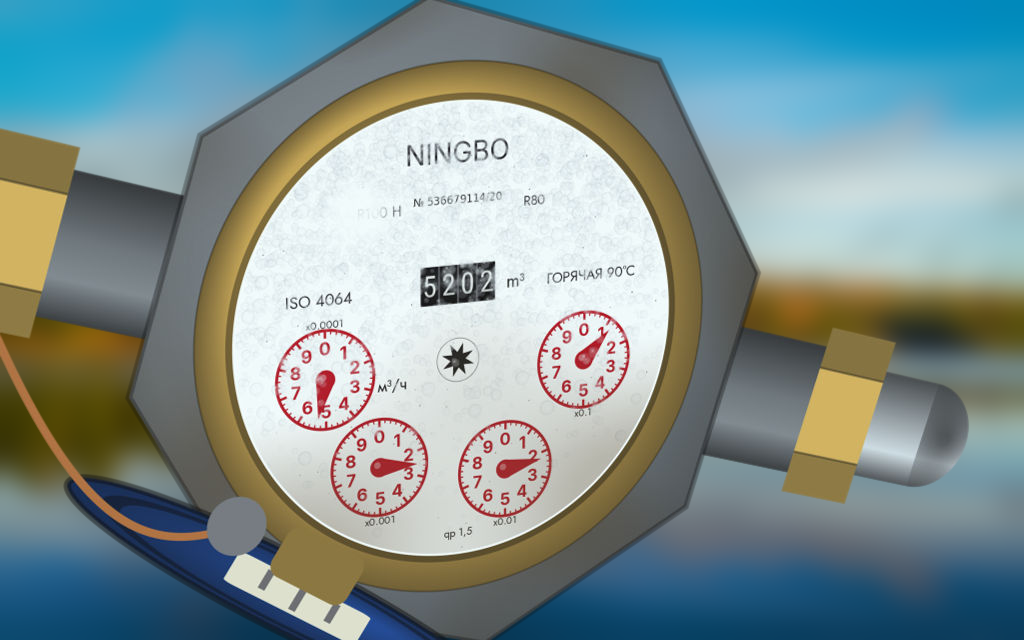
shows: value=5202.1225 unit=m³
